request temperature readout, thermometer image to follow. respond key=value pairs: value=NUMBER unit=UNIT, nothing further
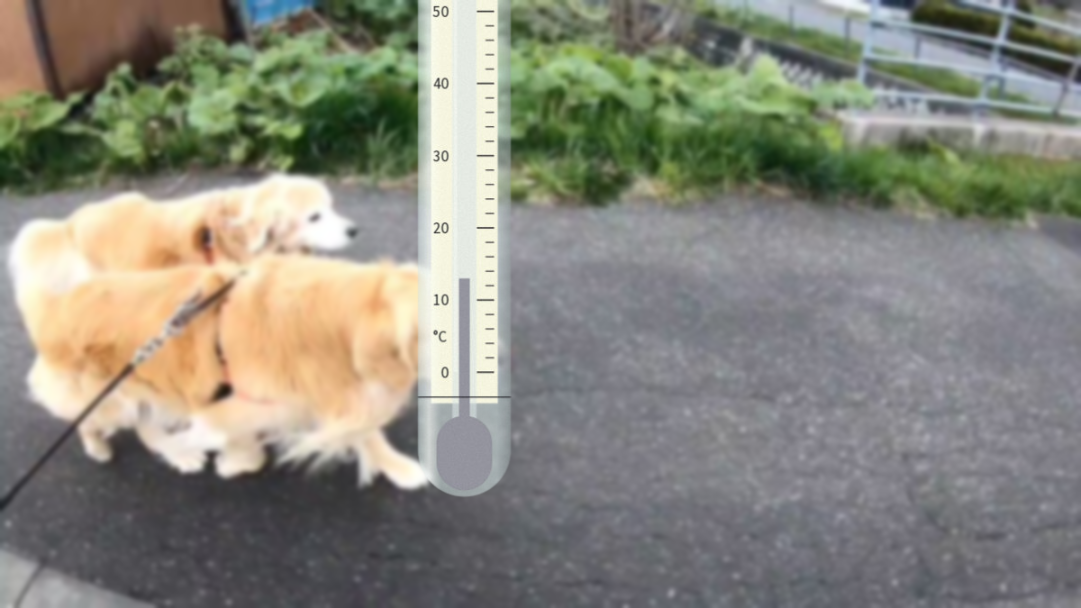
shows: value=13 unit=°C
